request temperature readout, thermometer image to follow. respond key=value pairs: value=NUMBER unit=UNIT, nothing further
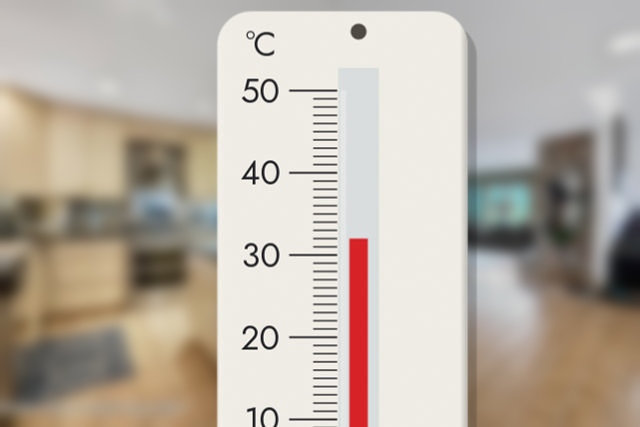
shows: value=32 unit=°C
